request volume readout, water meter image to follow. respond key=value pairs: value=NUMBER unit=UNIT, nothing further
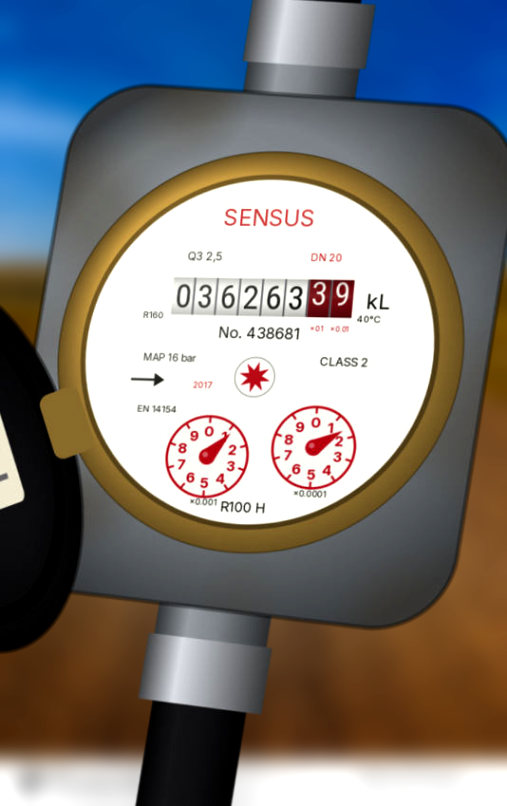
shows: value=36263.3911 unit=kL
